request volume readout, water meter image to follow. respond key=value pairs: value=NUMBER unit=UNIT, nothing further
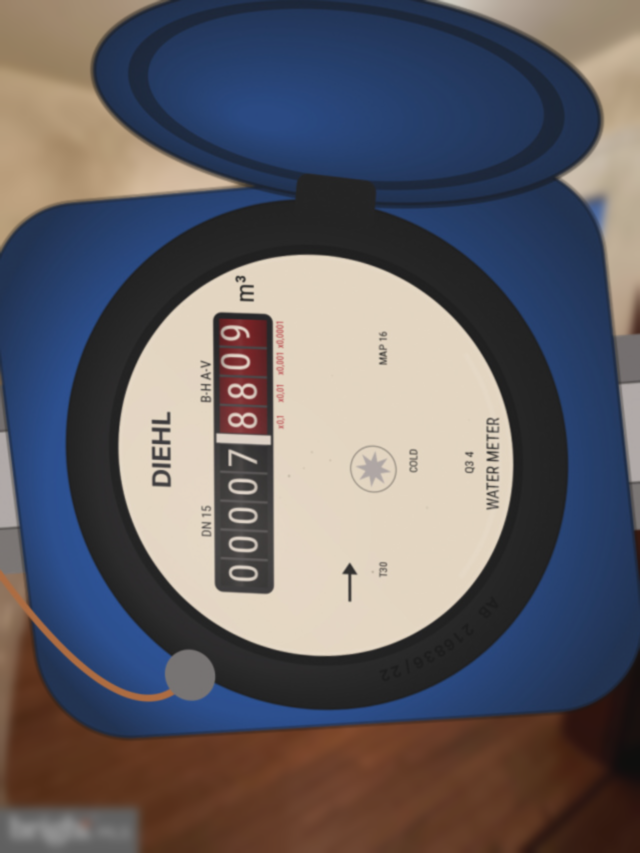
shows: value=7.8809 unit=m³
